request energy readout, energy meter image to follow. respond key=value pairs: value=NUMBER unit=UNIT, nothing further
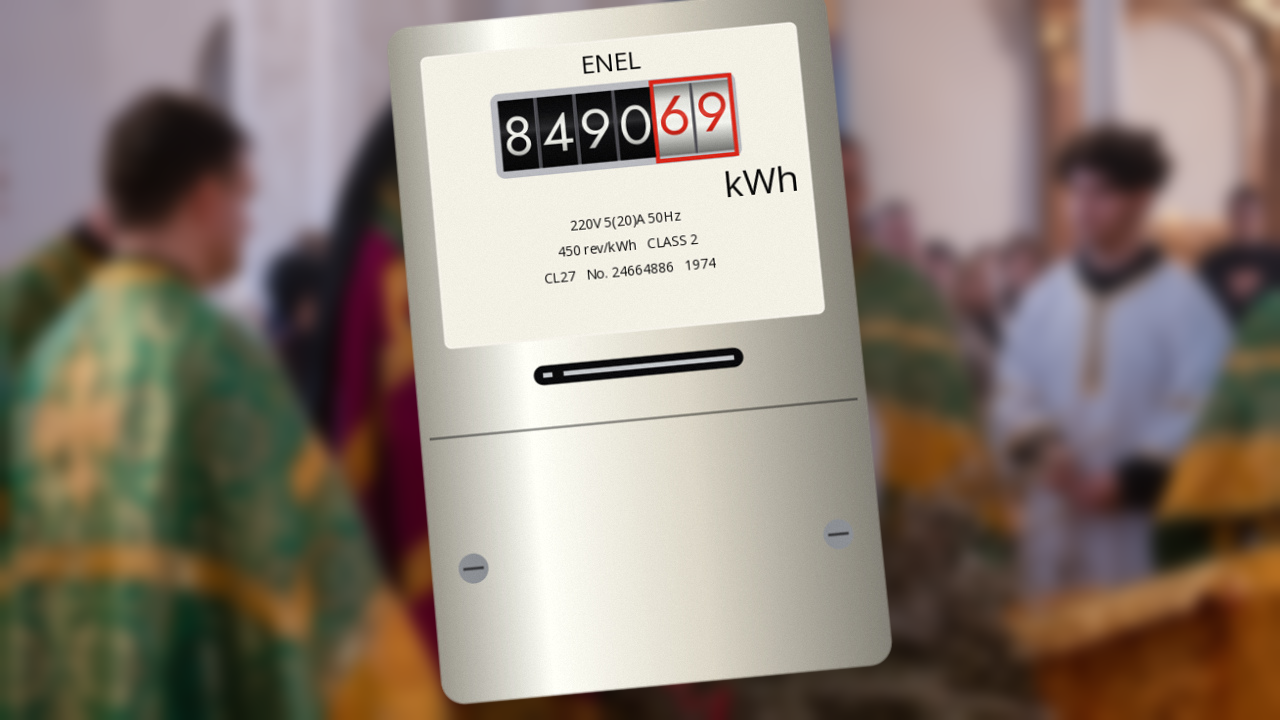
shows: value=8490.69 unit=kWh
